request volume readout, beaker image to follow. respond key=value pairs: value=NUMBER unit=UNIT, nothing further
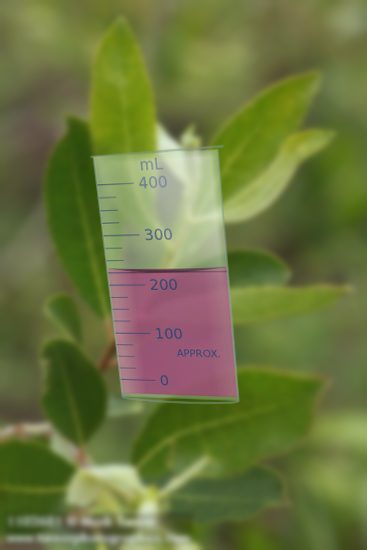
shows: value=225 unit=mL
